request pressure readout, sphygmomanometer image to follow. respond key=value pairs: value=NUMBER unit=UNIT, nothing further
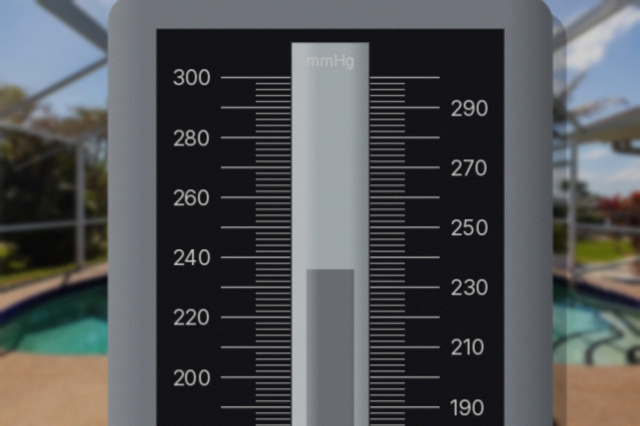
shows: value=236 unit=mmHg
